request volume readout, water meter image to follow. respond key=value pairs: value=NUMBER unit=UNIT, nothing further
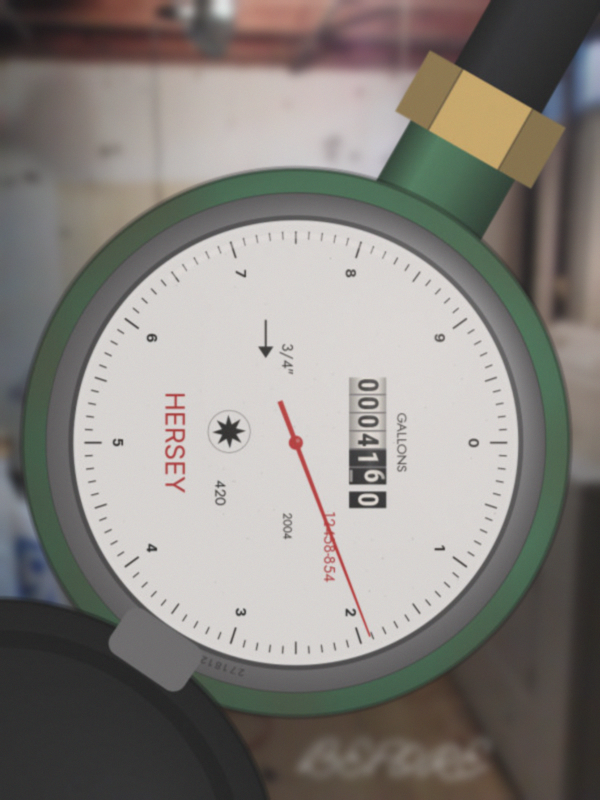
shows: value=4161.9 unit=gal
